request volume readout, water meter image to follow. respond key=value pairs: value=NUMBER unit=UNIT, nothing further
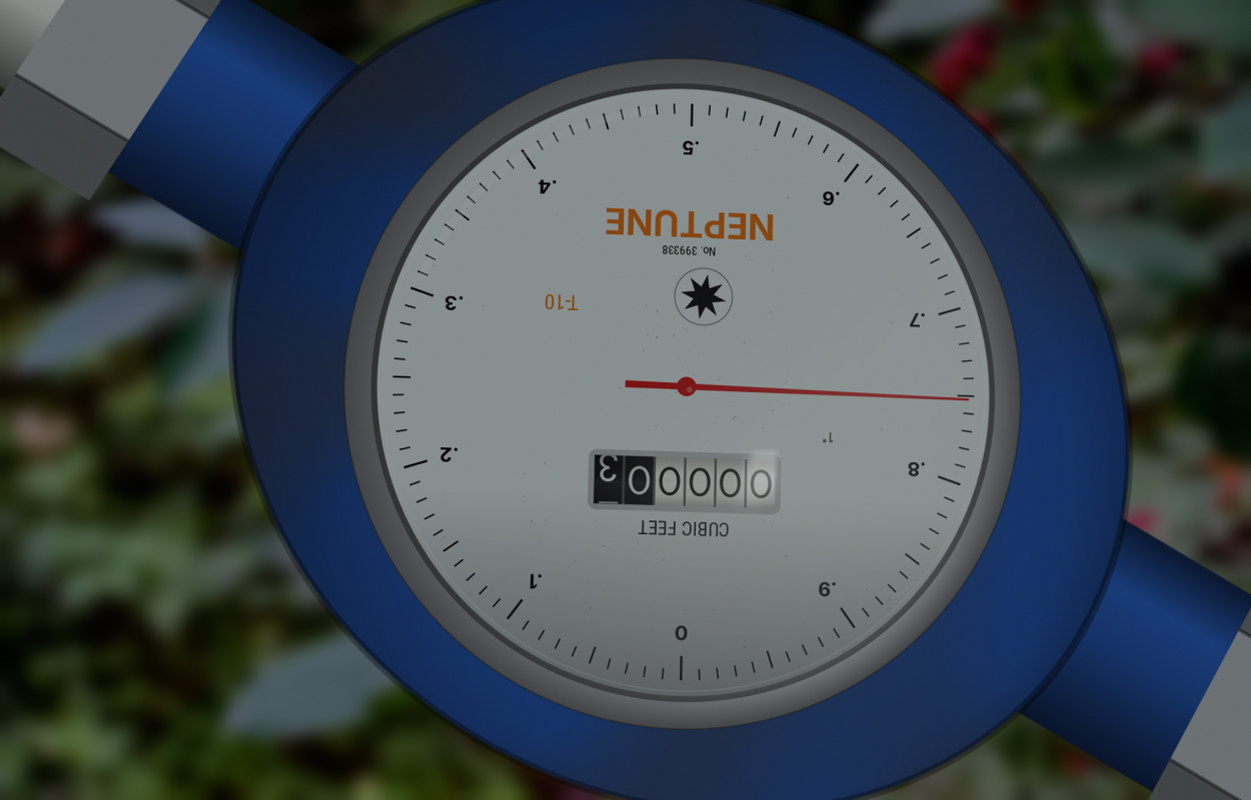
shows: value=2.75 unit=ft³
